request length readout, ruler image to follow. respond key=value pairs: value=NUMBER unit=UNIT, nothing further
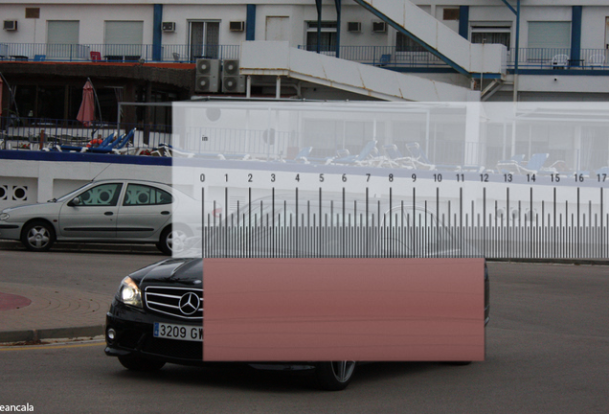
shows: value=12 unit=in
